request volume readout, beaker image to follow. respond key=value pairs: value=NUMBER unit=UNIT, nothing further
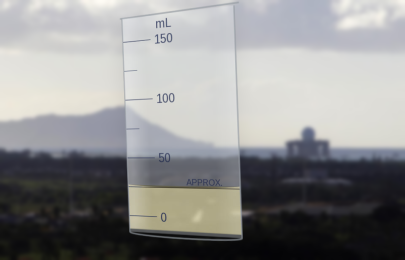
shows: value=25 unit=mL
